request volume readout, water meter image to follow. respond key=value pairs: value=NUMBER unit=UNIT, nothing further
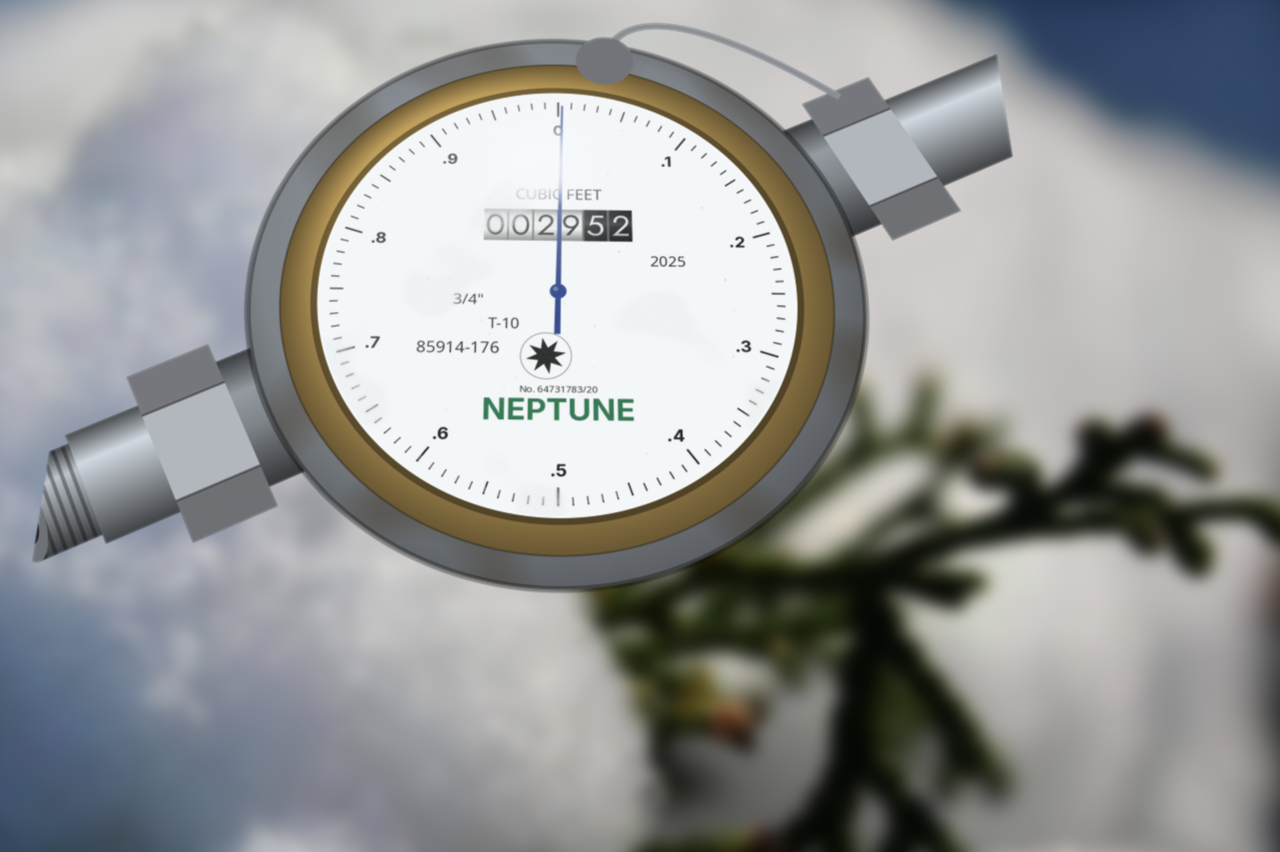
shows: value=2952.00 unit=ft³
